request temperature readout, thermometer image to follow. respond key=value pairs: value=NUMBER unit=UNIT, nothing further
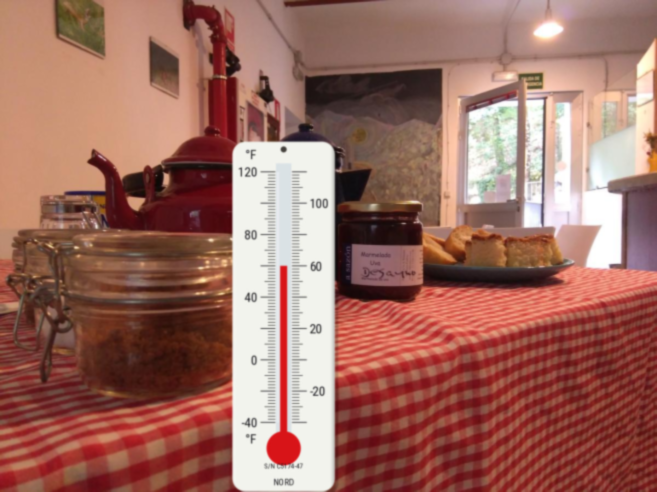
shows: value=60 unit=°F
